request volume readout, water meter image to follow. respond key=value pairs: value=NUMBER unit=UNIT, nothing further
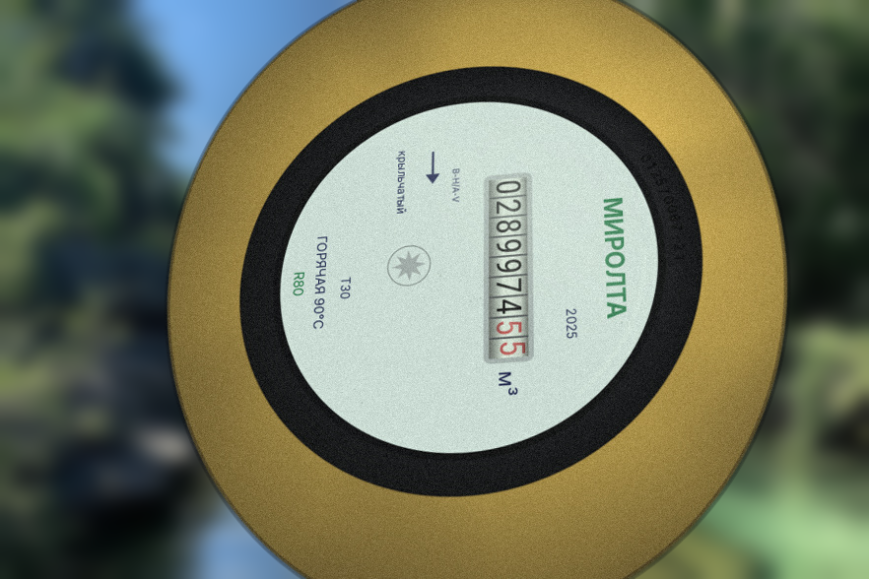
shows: value=289974.55 unit=m³
